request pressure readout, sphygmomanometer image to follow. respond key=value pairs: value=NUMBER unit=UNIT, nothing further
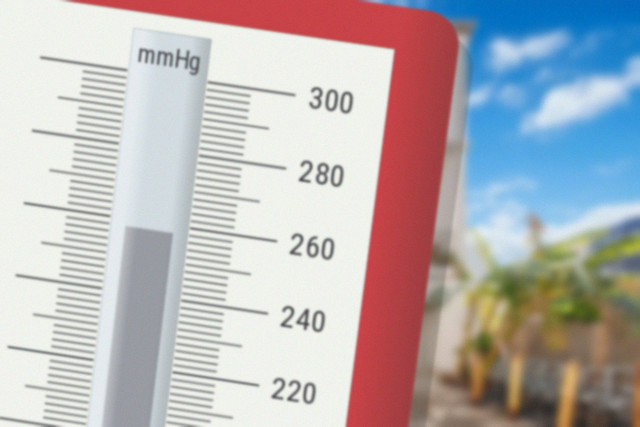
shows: value=258 unit=mmHg
